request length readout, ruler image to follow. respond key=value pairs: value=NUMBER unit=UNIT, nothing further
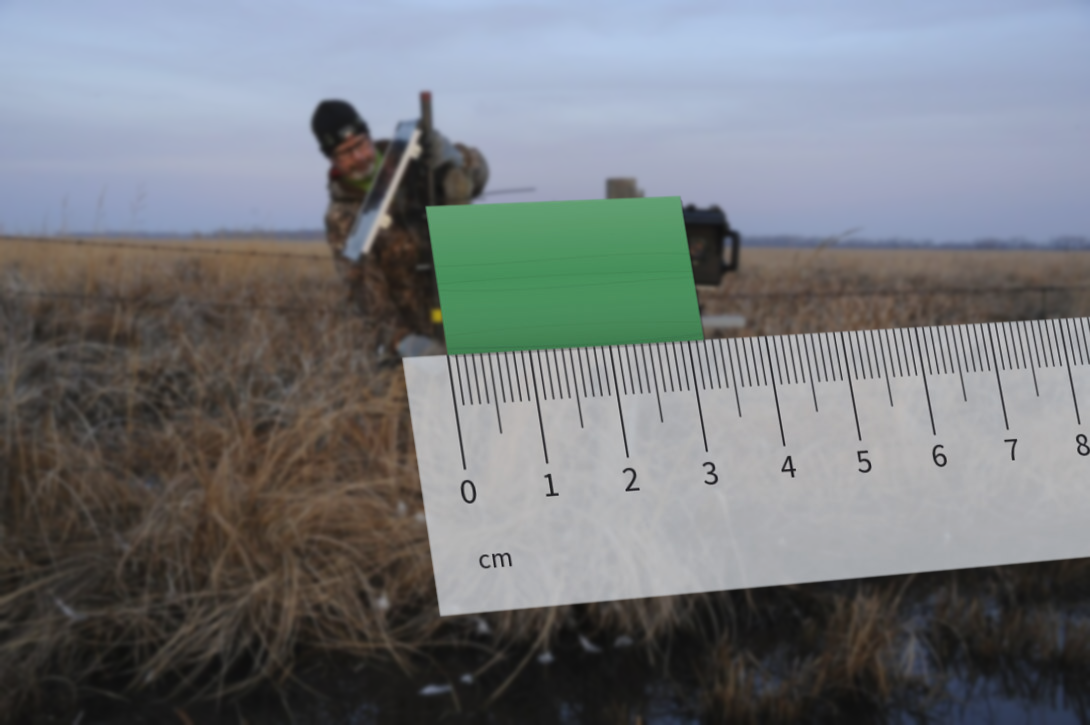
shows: value=3.2 unit=cm
